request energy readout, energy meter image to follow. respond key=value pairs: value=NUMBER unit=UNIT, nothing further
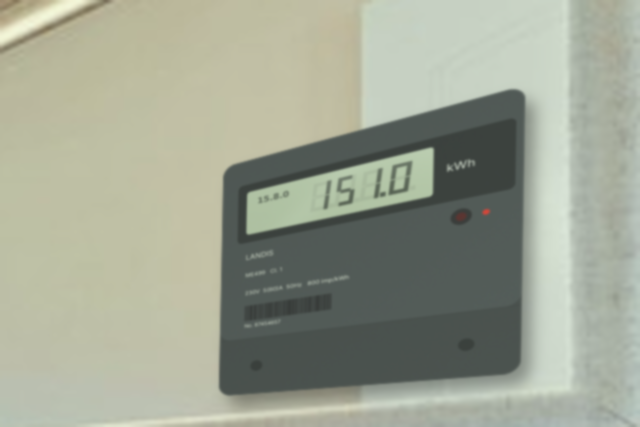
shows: value=151.0 unit=kWh
